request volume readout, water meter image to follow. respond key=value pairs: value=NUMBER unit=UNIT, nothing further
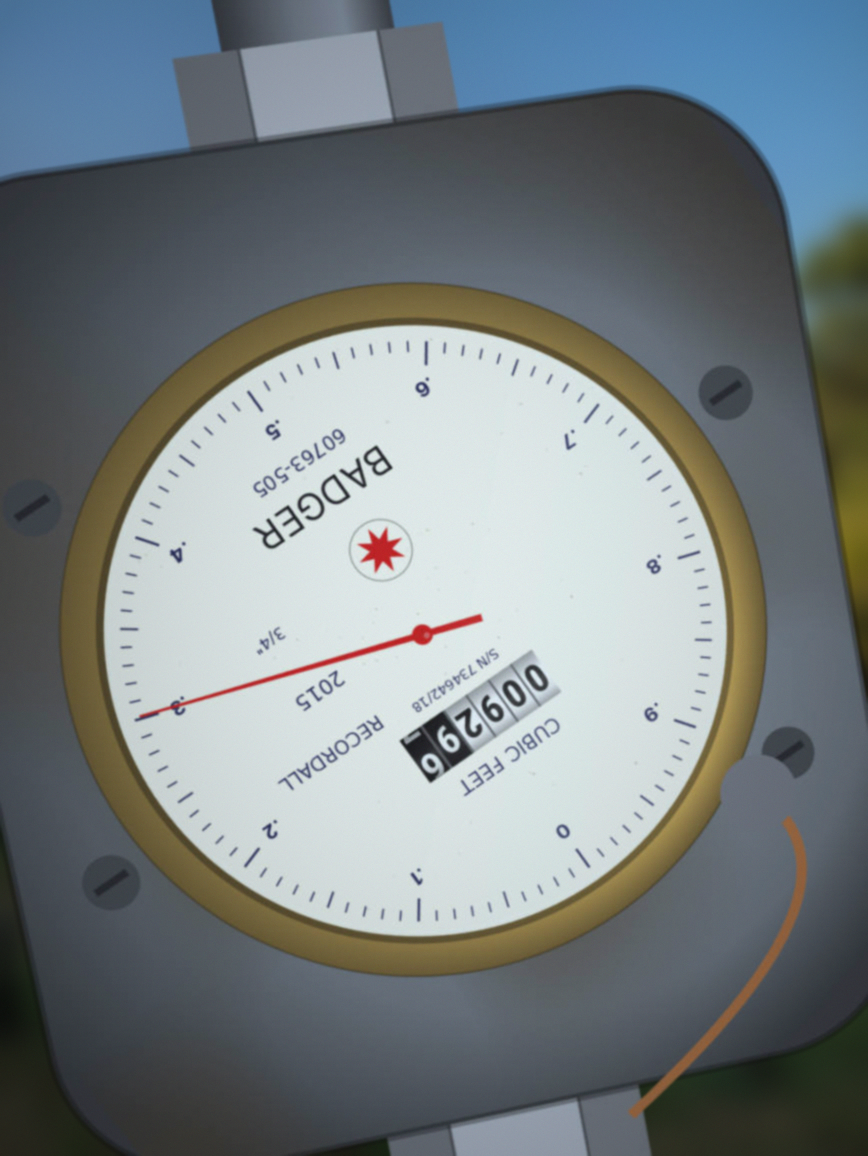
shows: value=9296.30 unit=ft³
